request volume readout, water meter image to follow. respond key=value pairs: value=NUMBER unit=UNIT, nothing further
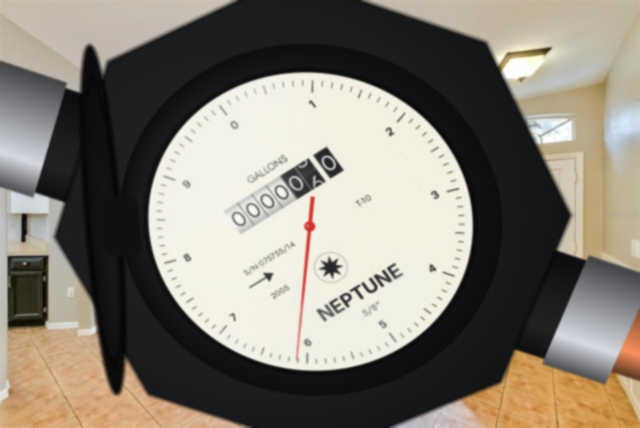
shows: value=56.1 unit=gal
